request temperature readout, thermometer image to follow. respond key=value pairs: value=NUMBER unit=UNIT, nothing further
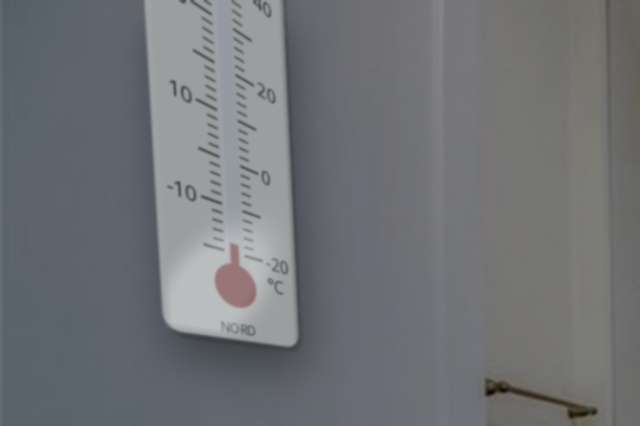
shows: value=-18 unit=°C
